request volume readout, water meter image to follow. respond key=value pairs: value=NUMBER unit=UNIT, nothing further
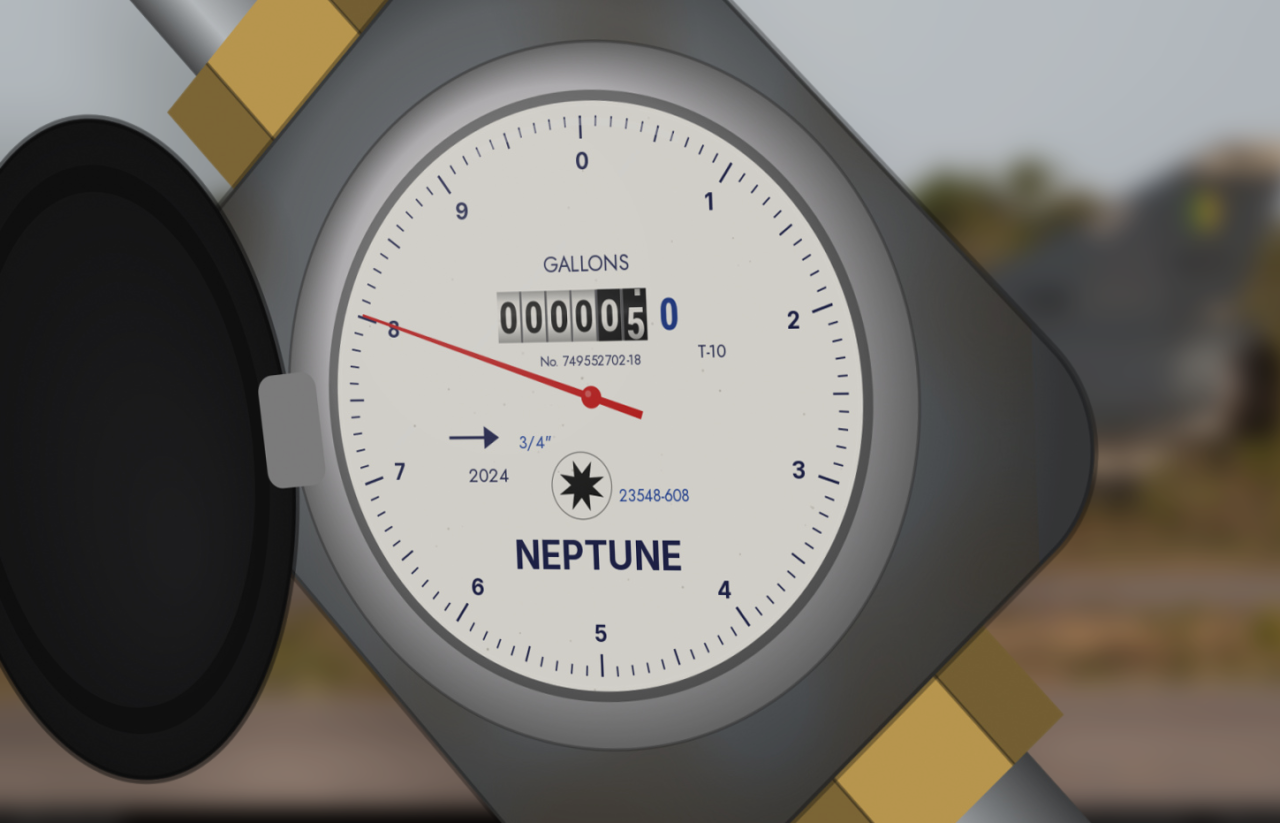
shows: value=48.0 unit=gal
